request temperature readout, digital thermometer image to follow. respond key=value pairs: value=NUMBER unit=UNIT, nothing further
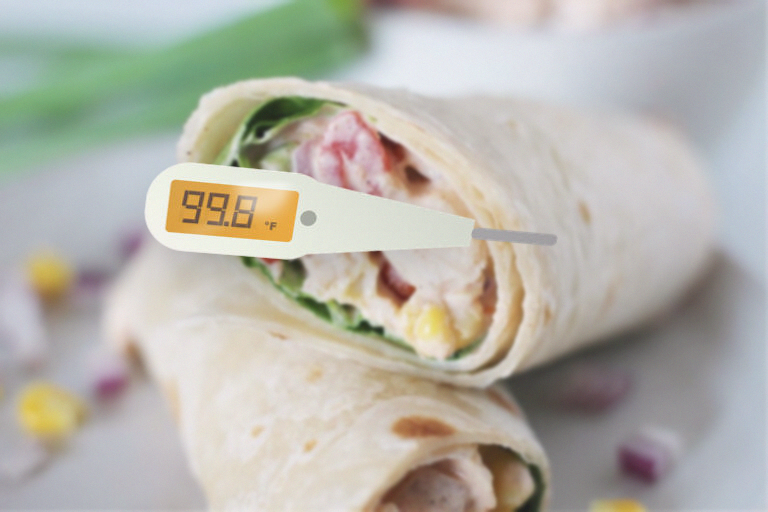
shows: value=99.8 unit=°F
